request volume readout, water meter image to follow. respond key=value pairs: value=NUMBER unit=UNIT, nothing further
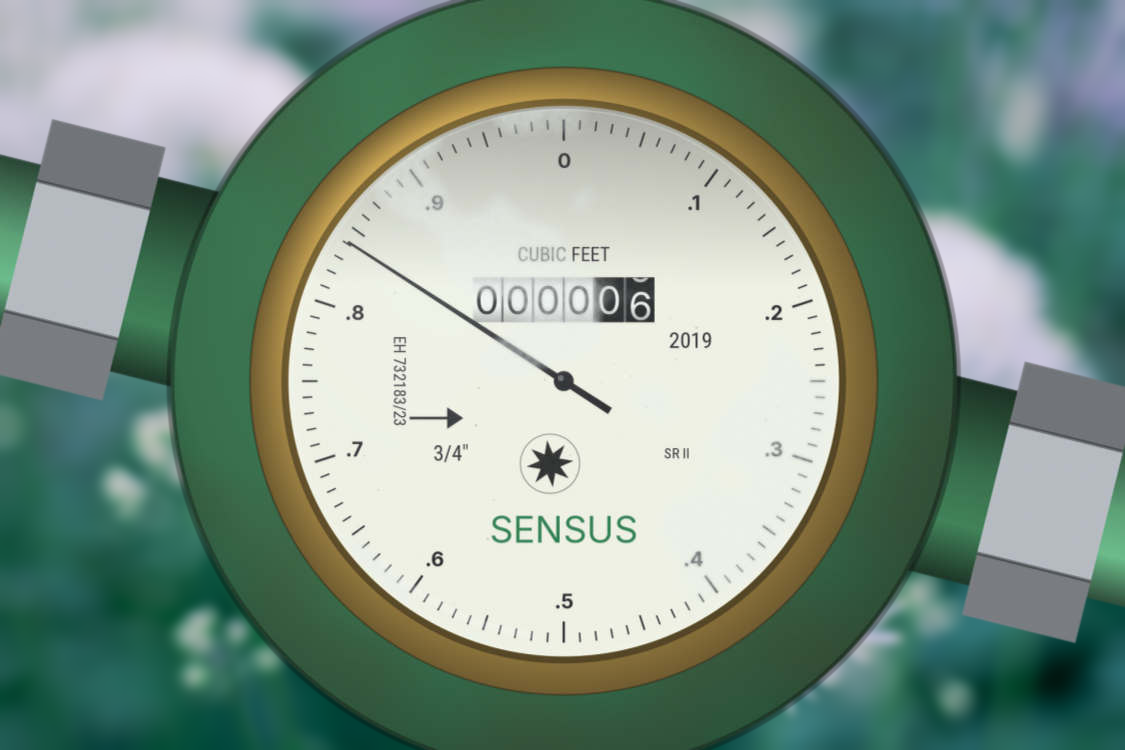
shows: value=5.84 unit=ft³
